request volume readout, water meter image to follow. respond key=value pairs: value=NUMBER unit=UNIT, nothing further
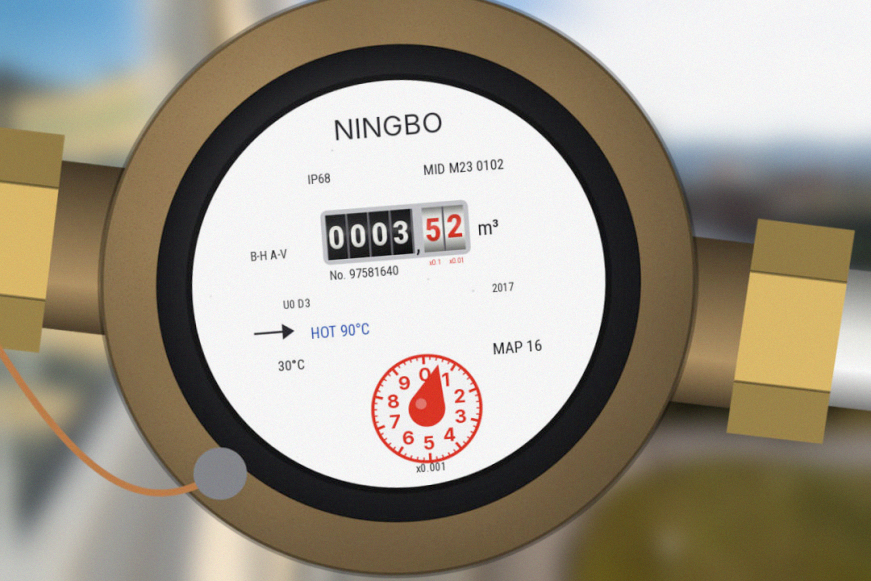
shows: value=3.520 unit=m³
